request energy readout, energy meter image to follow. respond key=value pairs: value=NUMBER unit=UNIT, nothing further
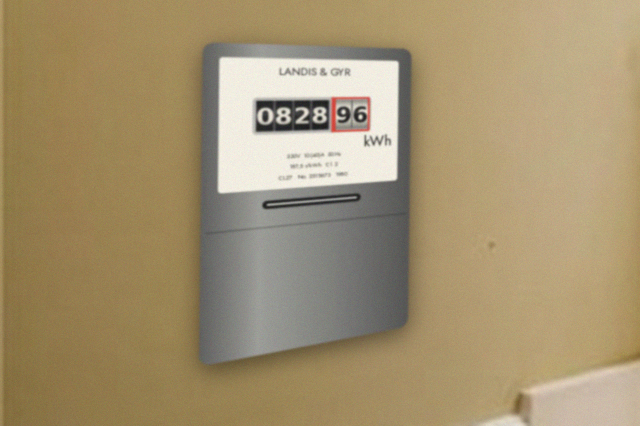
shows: value=828.96 unit=kWh
